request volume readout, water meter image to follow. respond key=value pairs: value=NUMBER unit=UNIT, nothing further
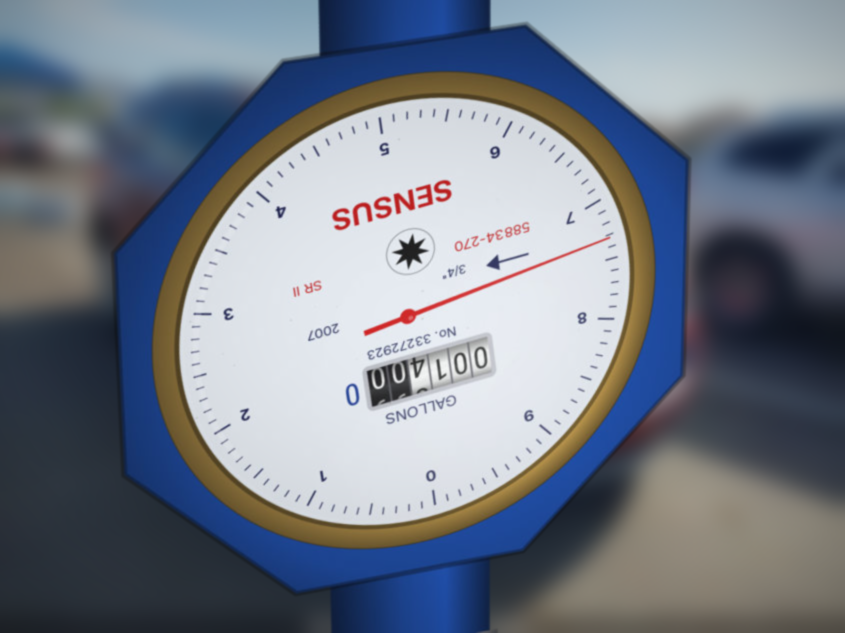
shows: value=13997.3 unit=gal
